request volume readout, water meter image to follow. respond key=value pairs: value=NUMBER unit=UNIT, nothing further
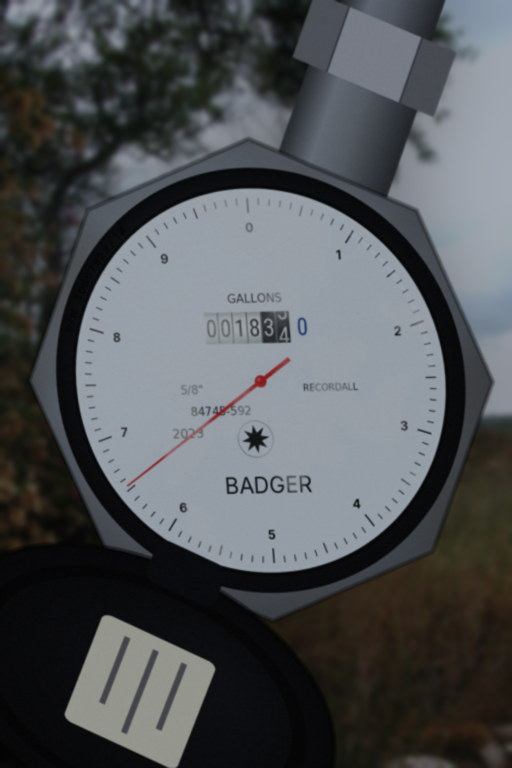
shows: value=18336.5 unit=gal
